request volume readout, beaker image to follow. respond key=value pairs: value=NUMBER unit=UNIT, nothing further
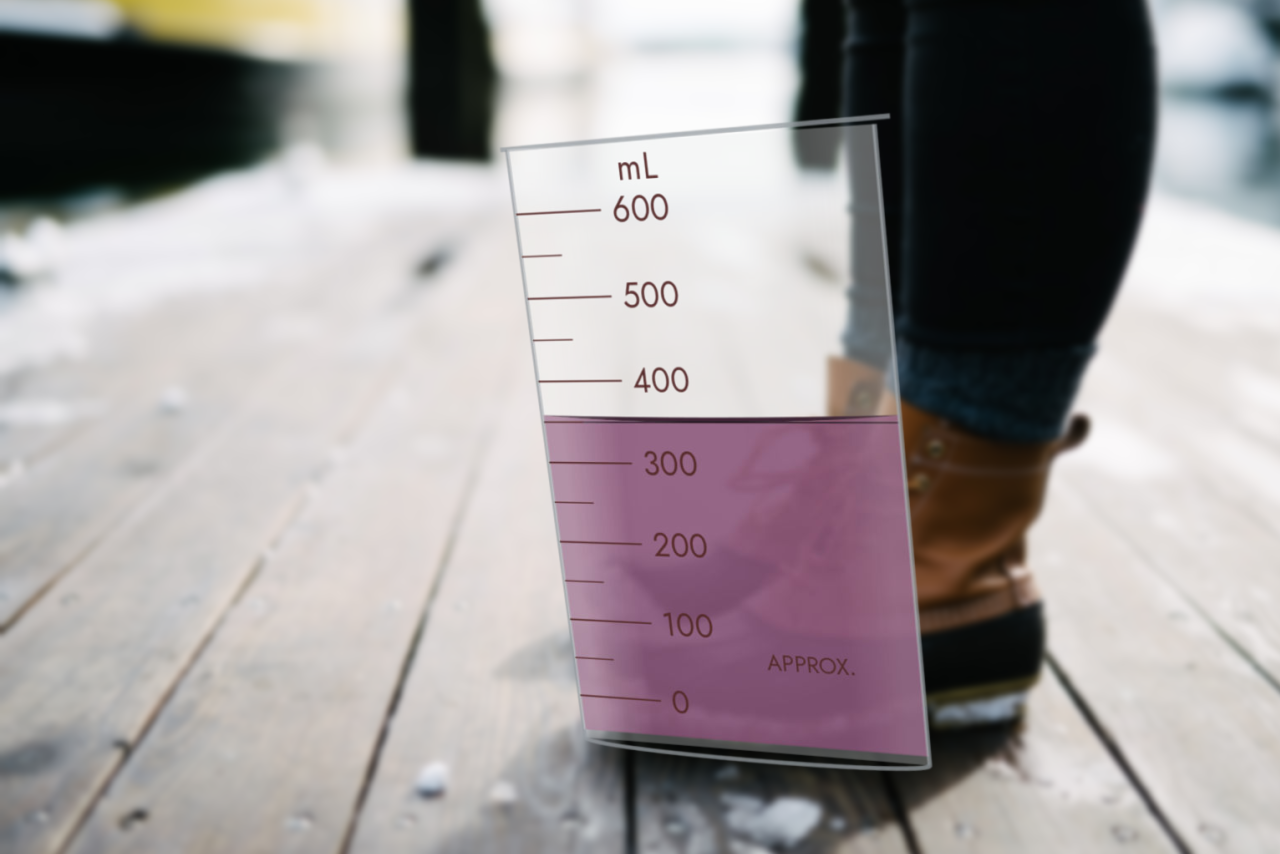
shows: value=350 unit=mL
